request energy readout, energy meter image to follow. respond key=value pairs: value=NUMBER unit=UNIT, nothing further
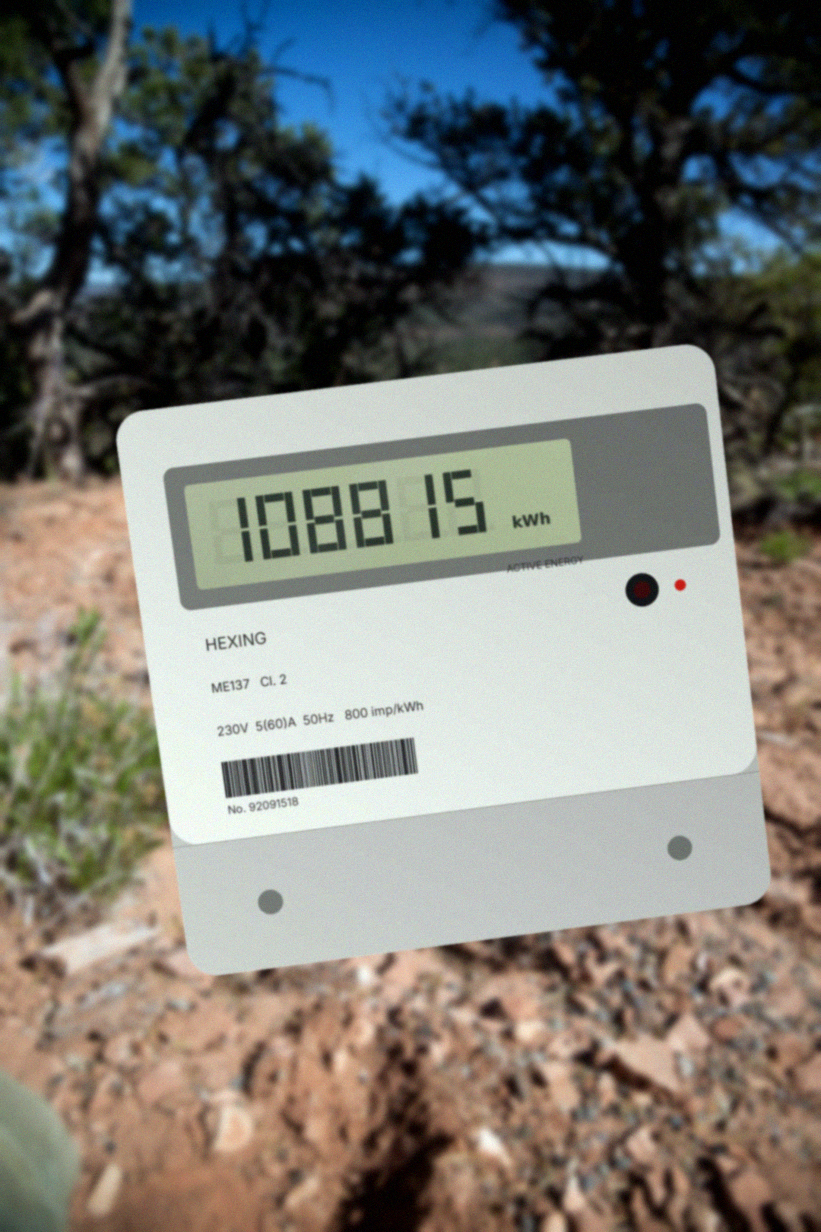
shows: value=108815 unit=kWh
